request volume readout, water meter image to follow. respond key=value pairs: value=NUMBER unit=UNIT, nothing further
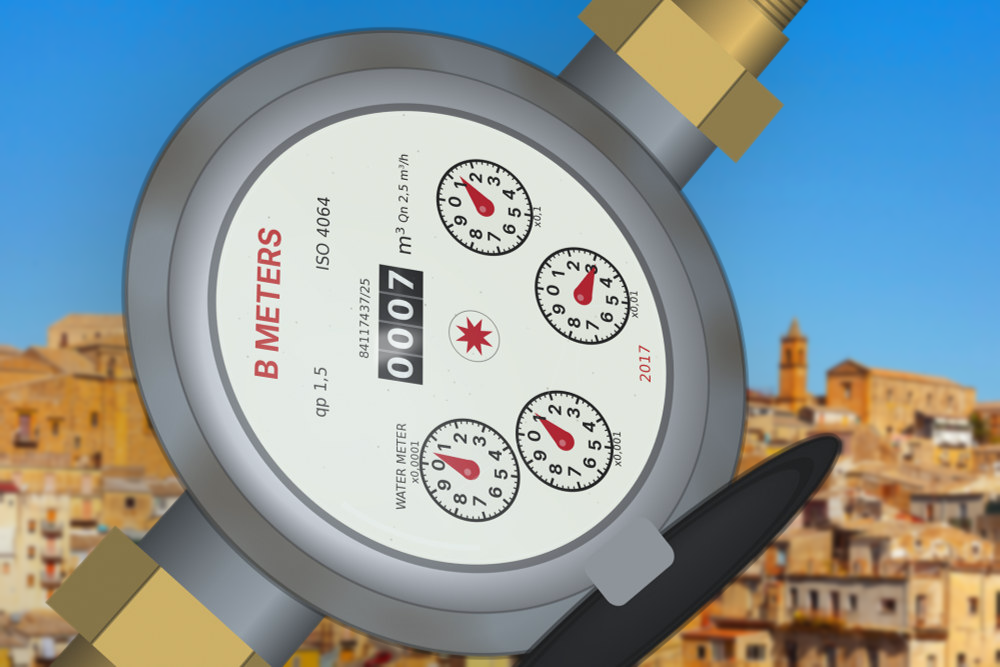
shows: value=7.1310 unit=m³
